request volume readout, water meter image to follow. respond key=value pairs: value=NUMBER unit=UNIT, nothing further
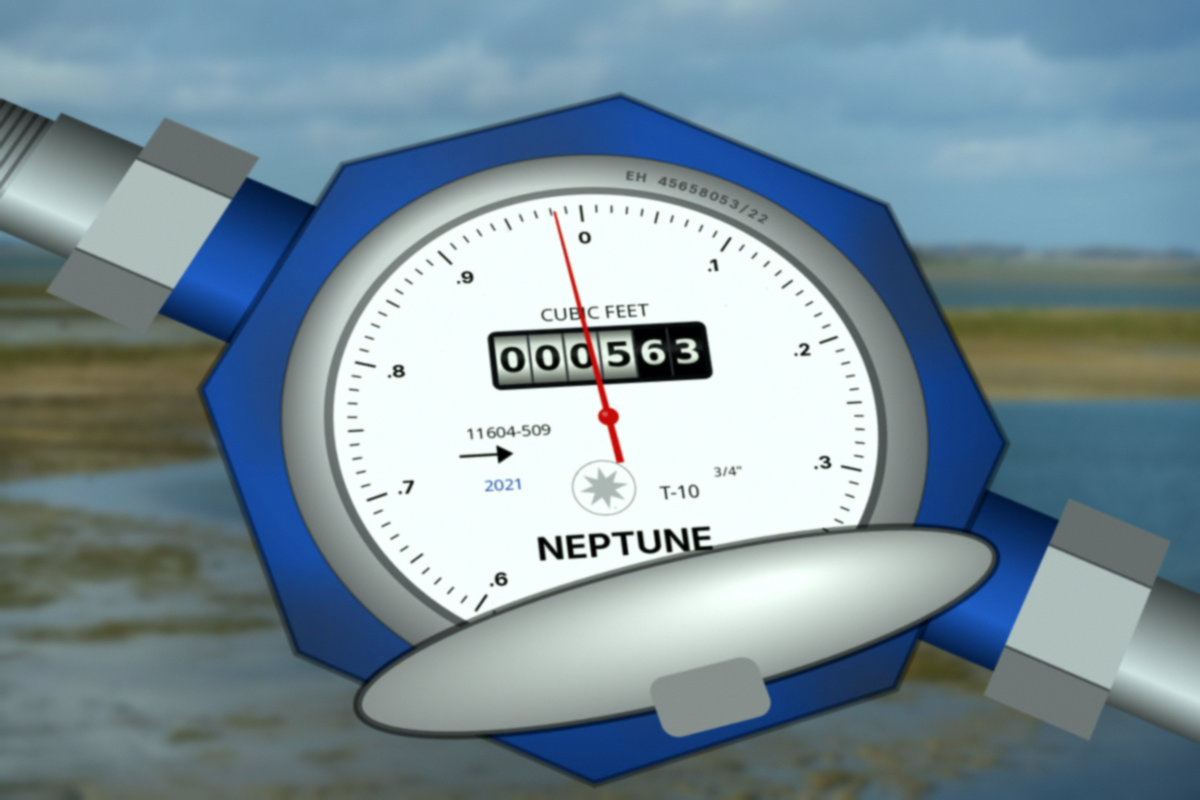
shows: value=562.98 unit=ft³
